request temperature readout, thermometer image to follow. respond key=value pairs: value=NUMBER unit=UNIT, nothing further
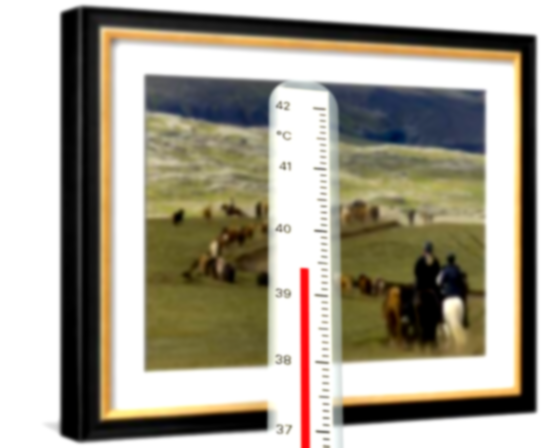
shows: value=39.4 unit=°C
